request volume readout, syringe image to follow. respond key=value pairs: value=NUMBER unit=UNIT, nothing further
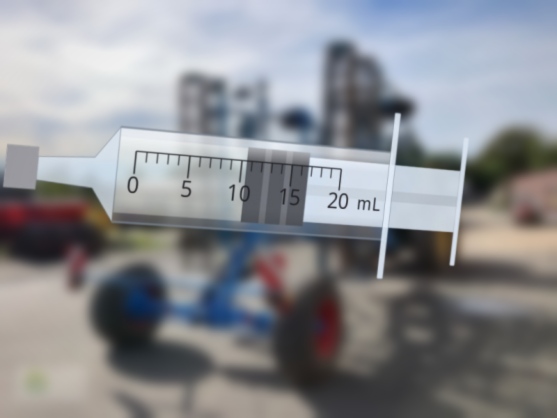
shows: value=10.5 unit=mL
